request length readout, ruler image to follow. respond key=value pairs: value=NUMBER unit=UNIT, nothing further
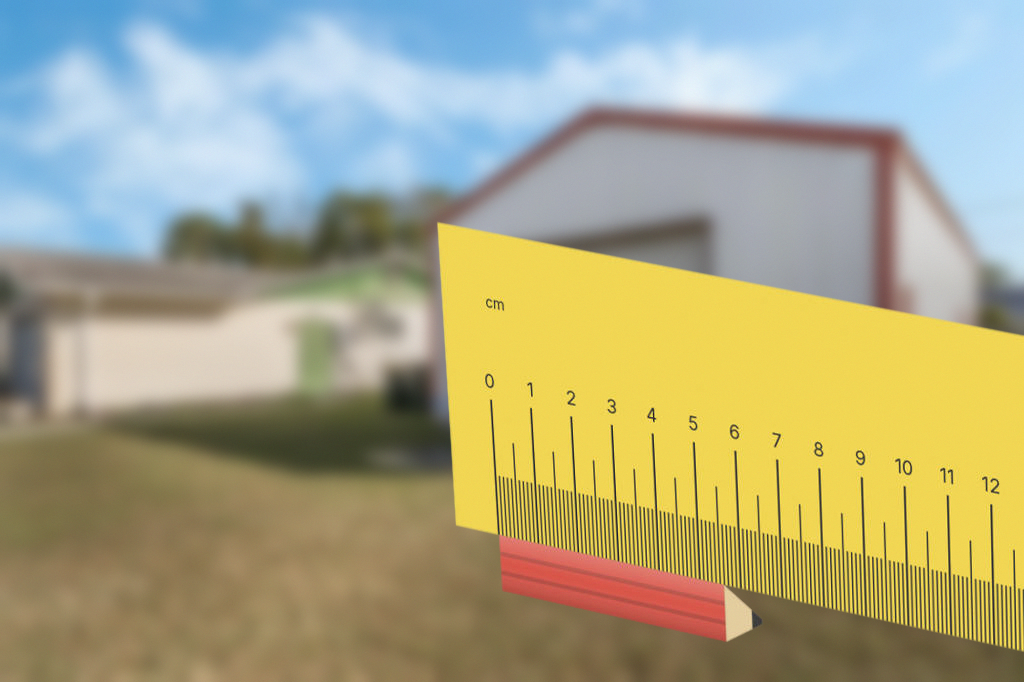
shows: value=6.5 unit=cm
